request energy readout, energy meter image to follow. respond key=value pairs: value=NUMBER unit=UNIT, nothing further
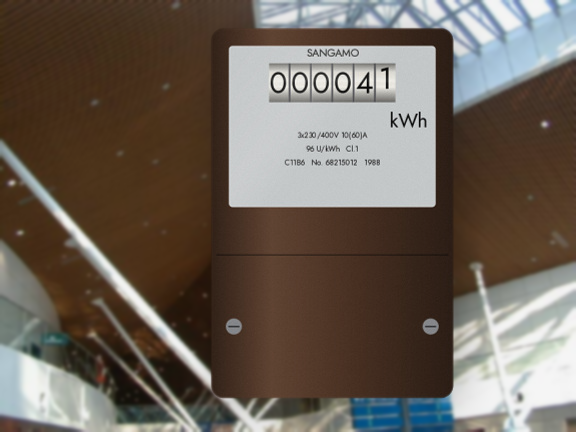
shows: value=41 unit=kWh
